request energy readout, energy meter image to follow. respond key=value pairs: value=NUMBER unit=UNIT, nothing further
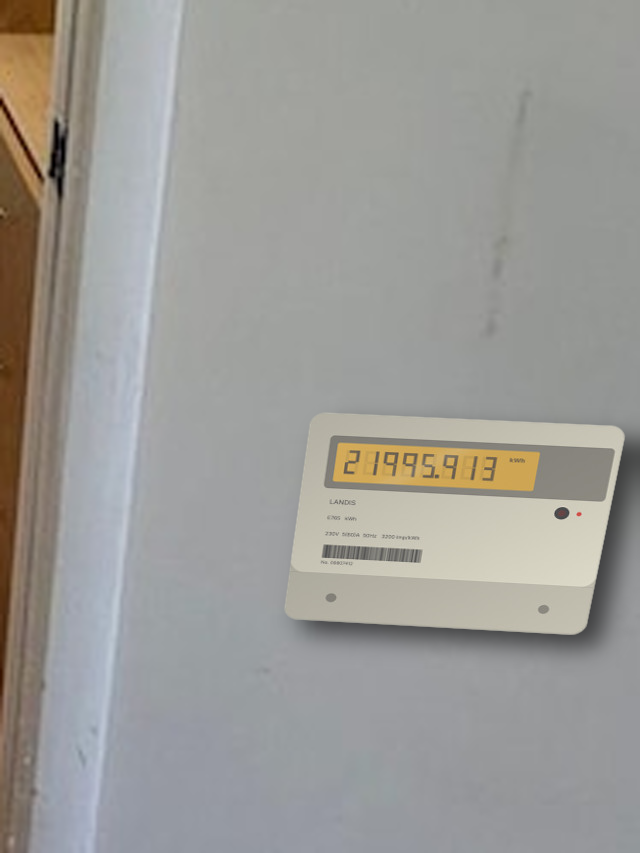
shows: value=21995.913 unit=kWh
